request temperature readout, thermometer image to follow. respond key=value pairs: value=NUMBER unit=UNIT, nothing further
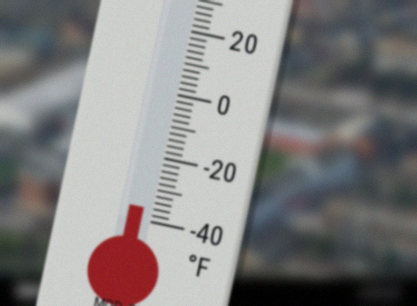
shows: value=-36 unit=°F
